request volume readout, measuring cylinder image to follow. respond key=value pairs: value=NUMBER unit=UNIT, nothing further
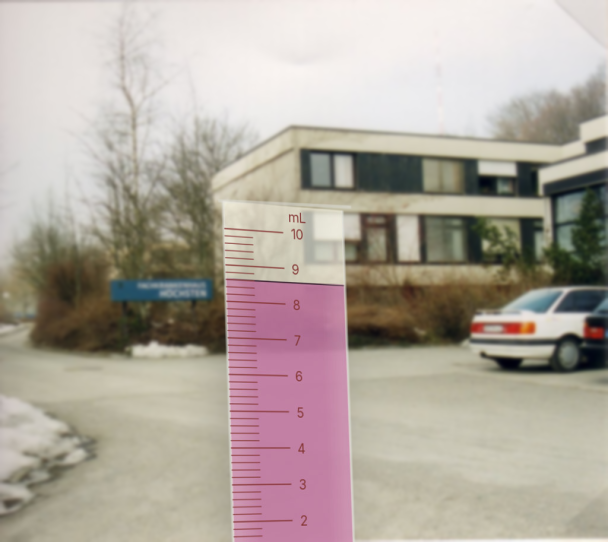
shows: value=8.6 unit=mL
